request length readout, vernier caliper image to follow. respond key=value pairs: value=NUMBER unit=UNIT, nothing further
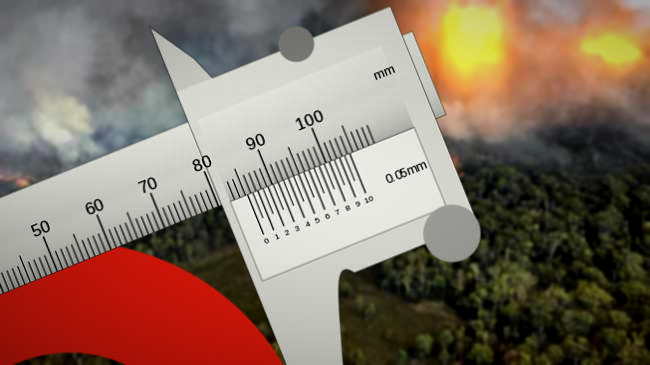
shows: value=85.4 unit=mm
